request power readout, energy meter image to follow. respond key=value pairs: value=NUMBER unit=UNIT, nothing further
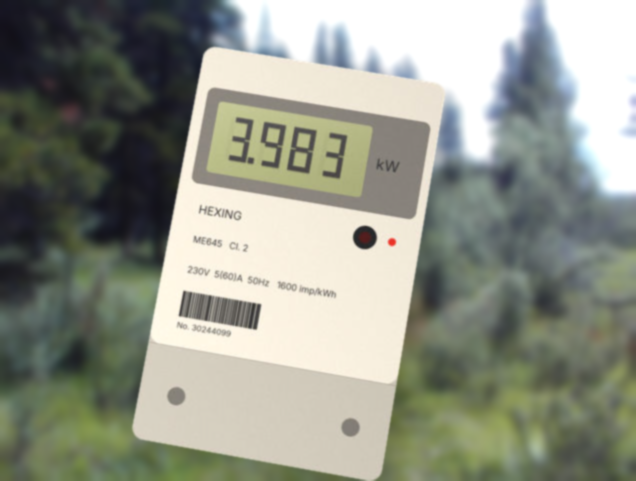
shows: value=3.983 unit=kW
